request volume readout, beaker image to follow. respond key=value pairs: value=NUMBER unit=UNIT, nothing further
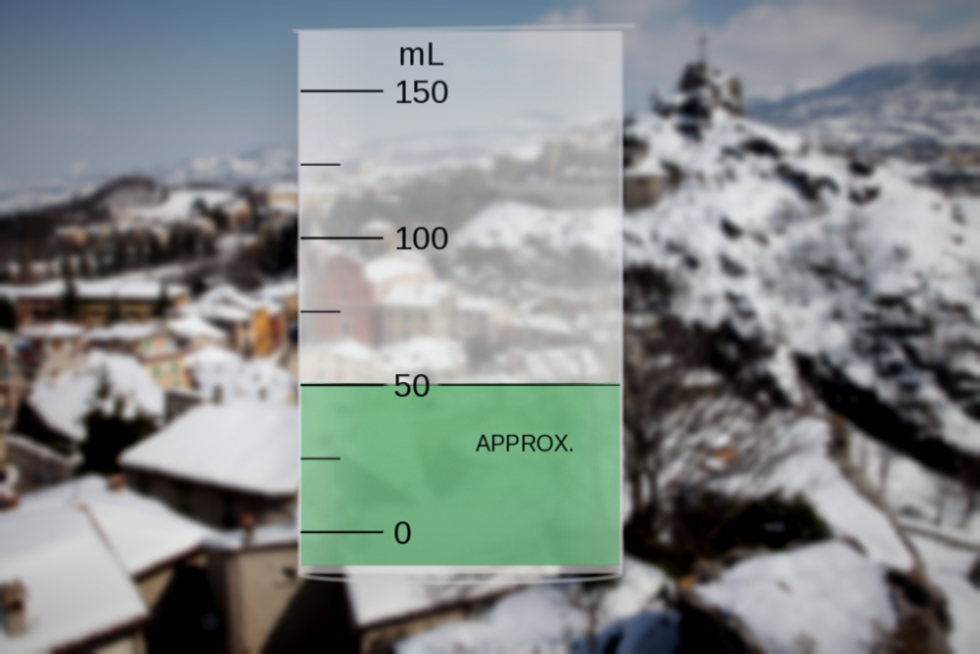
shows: value=50 unit=mL
